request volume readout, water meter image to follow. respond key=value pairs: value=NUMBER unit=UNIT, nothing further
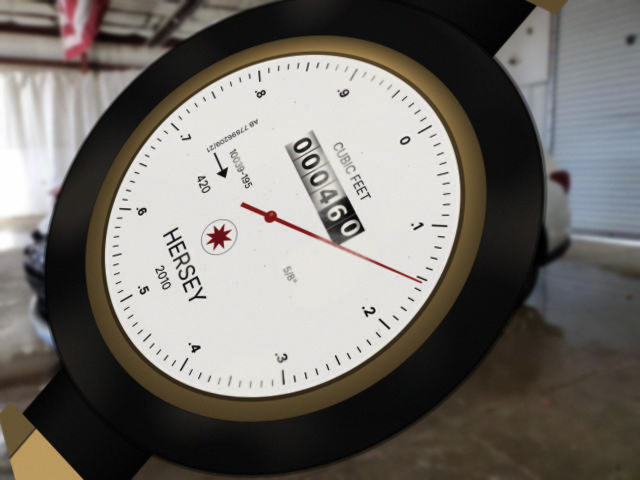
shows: value=460.15 unit=ft³
